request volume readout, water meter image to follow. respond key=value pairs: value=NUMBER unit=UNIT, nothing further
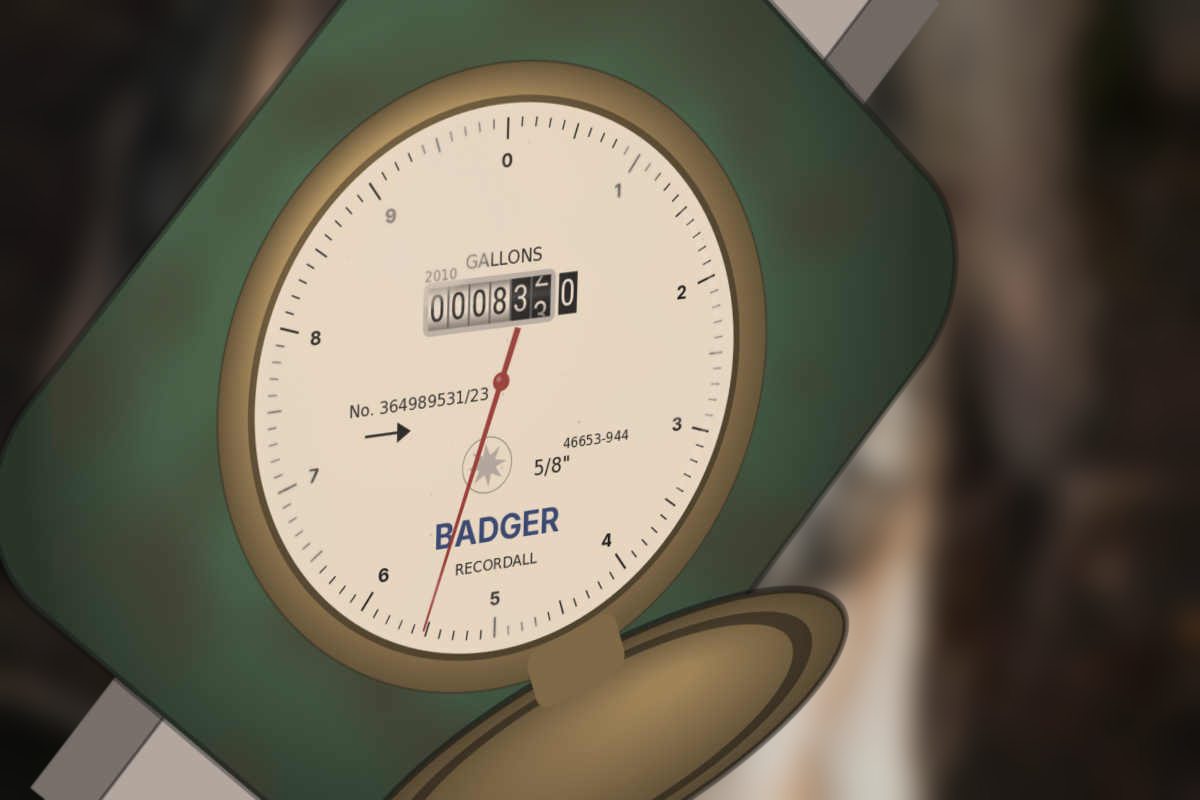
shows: value=8325.5 unit=gal
